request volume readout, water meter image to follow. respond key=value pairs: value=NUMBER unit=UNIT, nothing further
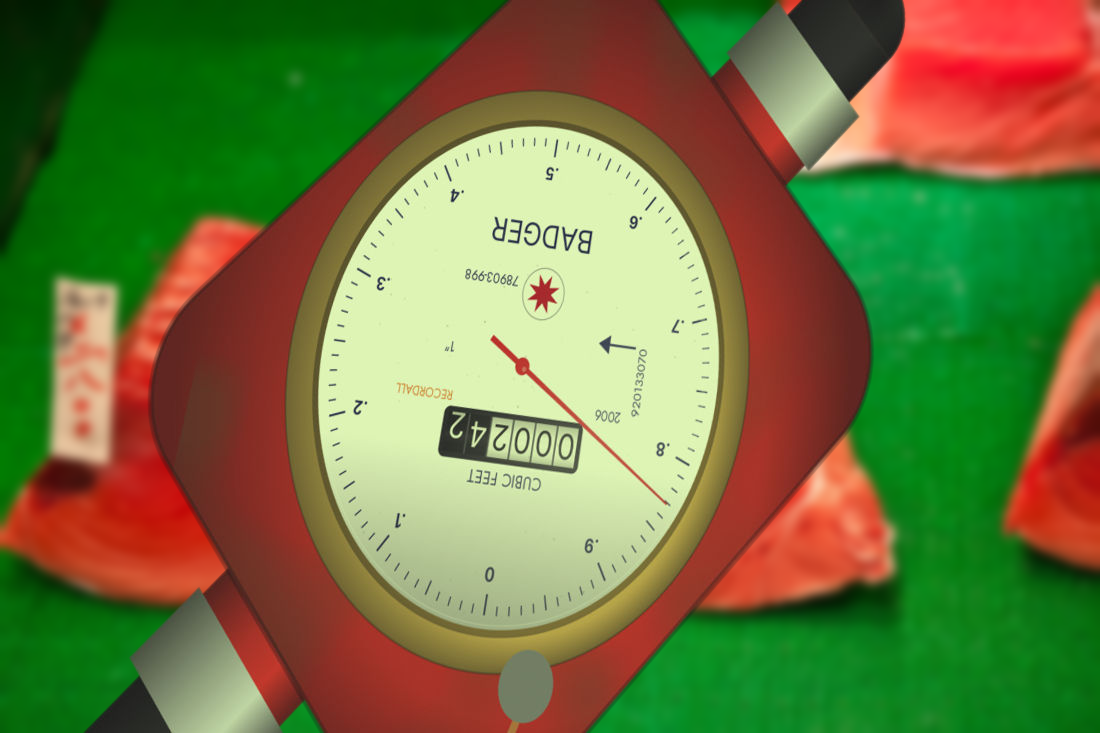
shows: value=241.83 unit=ft³
